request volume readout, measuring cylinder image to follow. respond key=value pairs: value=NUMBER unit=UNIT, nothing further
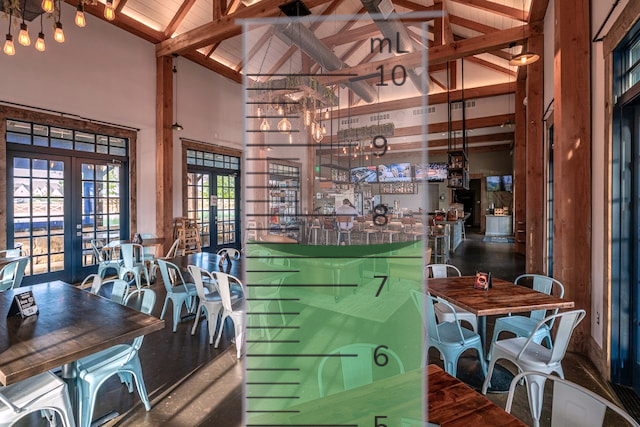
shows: value=7.4 unit=mL
